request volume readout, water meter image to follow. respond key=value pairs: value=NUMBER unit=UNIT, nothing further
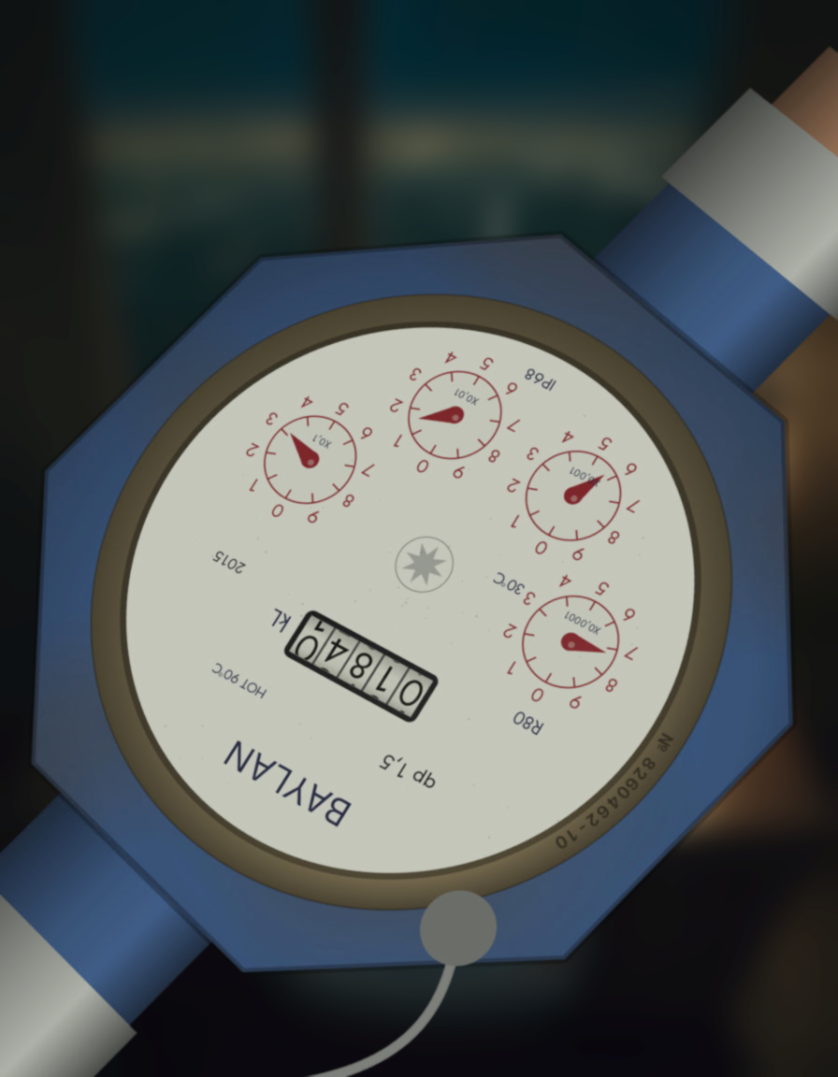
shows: value=1840.3157 unit=kL
